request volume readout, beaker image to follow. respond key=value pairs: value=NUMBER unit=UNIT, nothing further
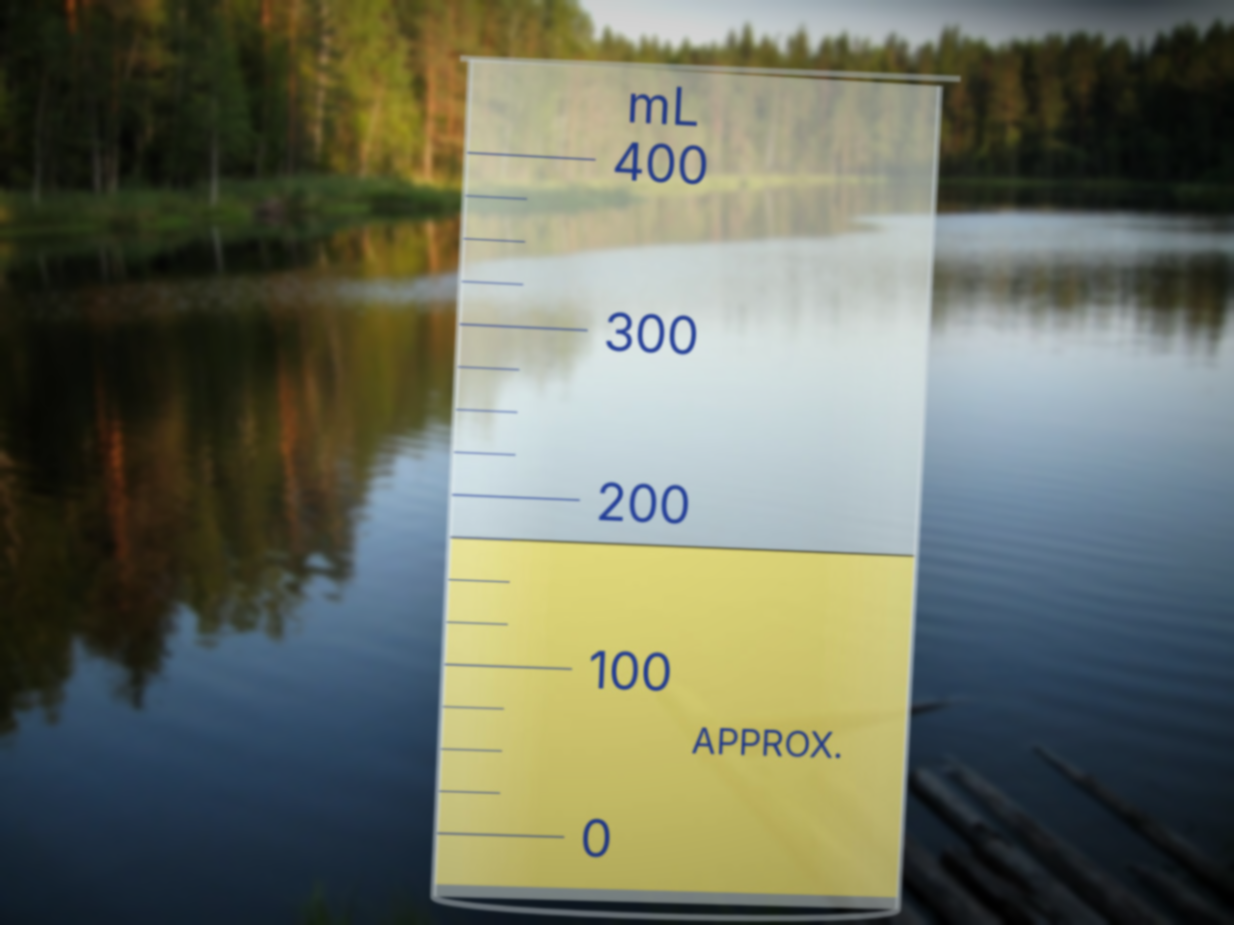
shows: value=175 unit=mL
